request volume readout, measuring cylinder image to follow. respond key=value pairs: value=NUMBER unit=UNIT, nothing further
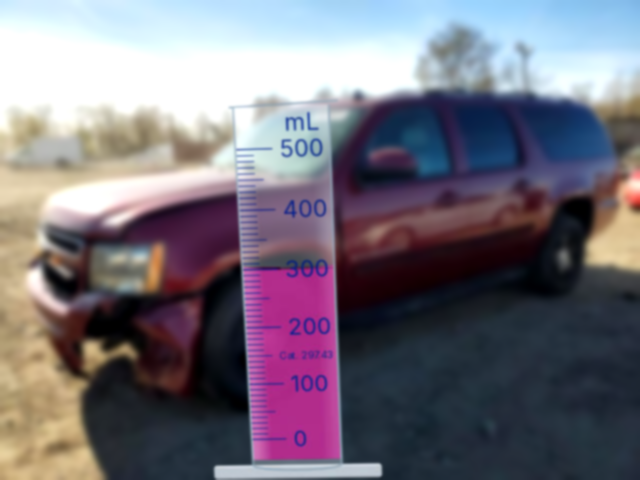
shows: value=300 unit=mL
